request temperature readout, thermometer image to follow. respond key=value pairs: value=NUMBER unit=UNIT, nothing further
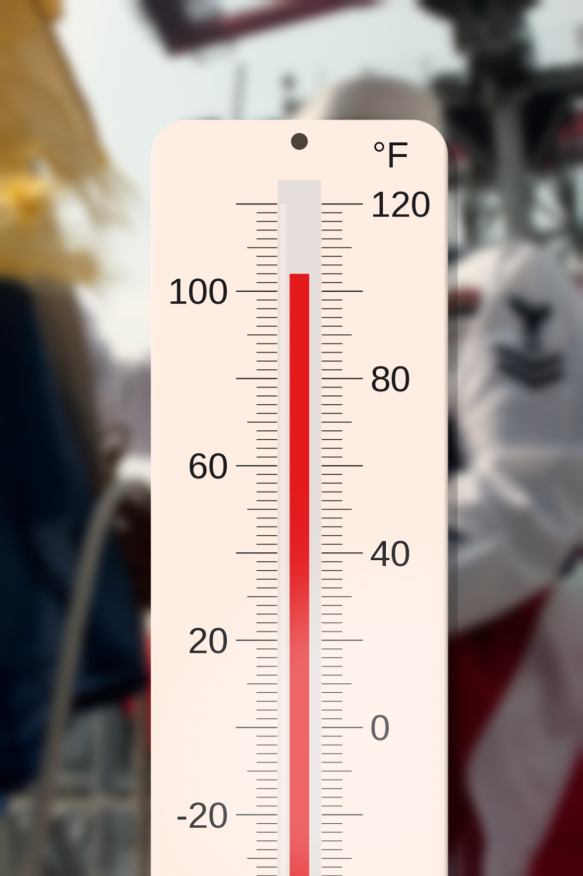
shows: value=104 unit=°F
